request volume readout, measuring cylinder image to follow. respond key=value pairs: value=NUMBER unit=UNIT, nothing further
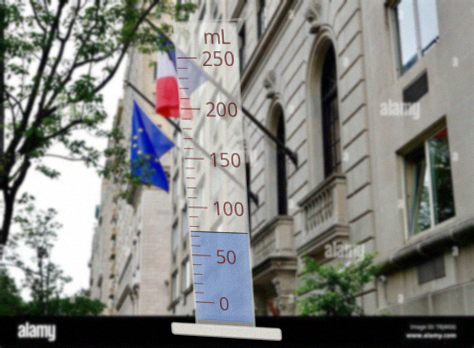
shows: value=75 unit=mL
